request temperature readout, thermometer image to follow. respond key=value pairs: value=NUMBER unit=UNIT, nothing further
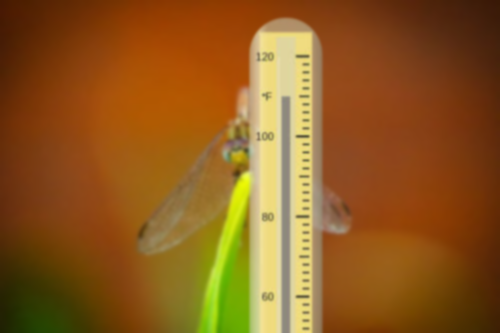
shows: value=110 unit=°F
